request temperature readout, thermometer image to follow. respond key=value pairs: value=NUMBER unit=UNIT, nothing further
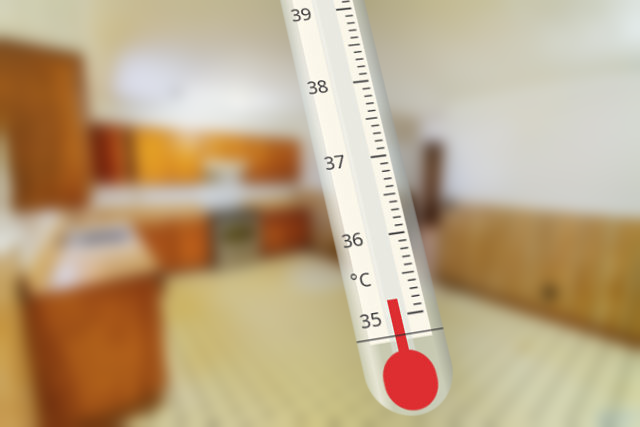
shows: value=35.2 unit=°C
